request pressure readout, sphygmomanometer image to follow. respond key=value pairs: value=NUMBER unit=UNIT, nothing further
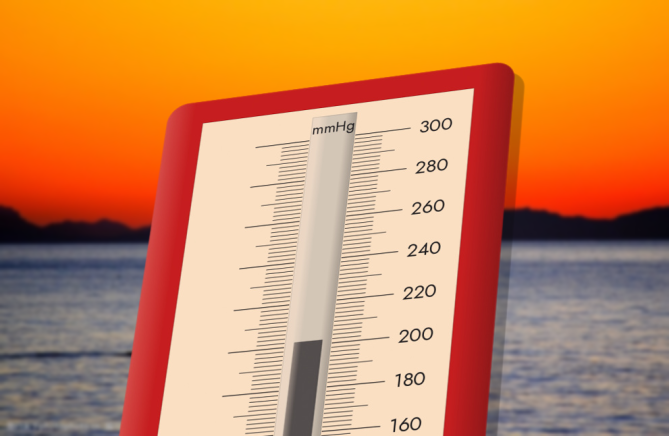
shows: value=202 unit=mmHg
